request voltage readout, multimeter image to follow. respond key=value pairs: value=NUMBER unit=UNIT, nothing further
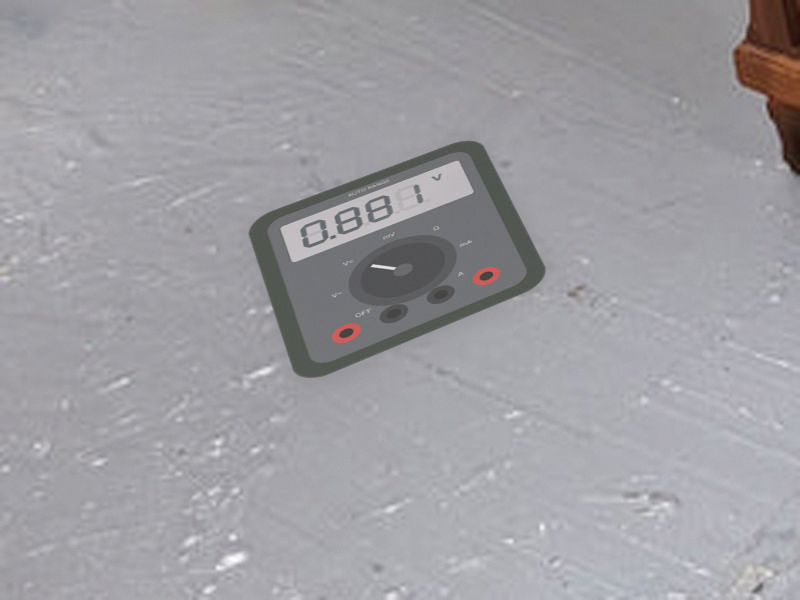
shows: value=0.881 unit=V
